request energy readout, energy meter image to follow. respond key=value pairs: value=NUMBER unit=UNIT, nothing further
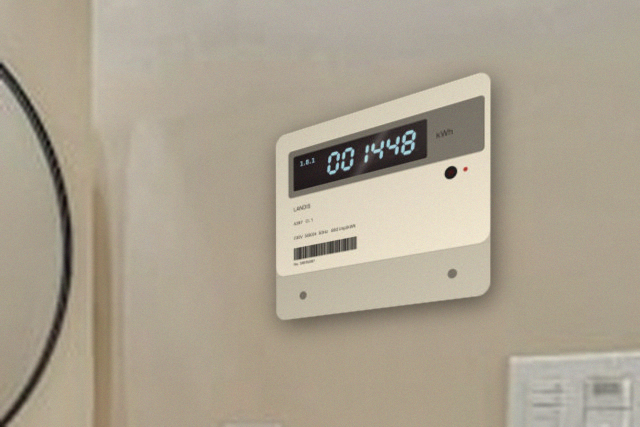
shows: value=1448 unit=kWh
